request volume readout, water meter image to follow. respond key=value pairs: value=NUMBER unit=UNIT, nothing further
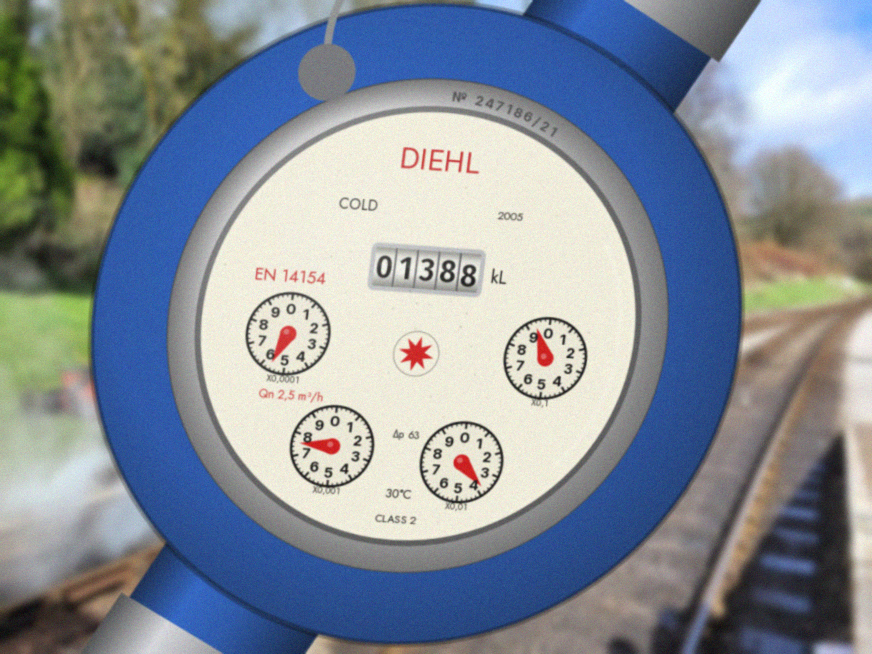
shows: value=1387.9375 unit=kL
